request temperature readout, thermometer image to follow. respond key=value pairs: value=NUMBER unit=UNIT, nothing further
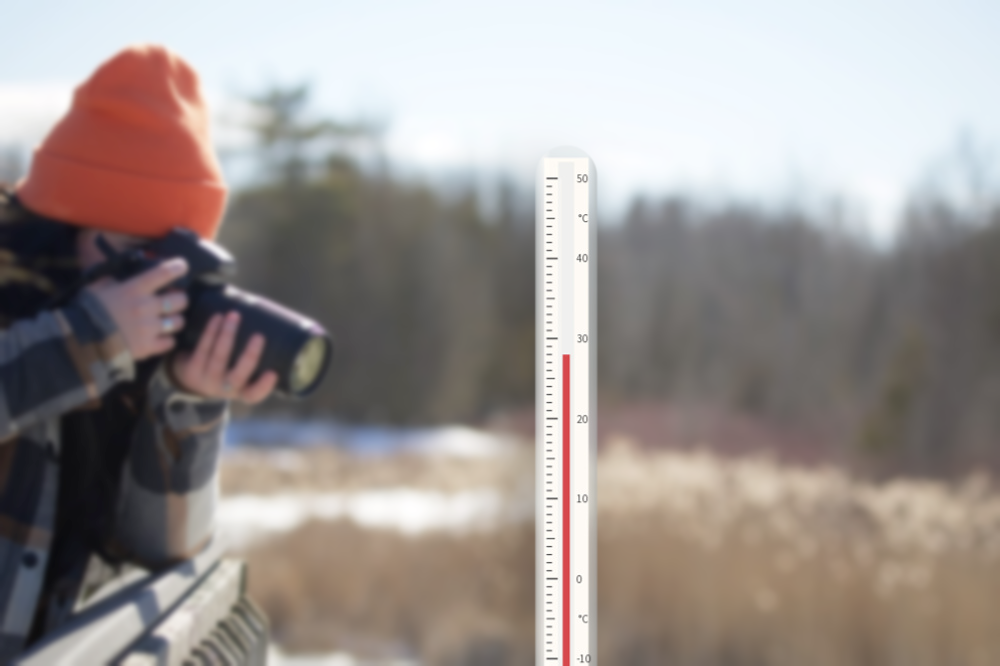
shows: value=28 unit=°C
